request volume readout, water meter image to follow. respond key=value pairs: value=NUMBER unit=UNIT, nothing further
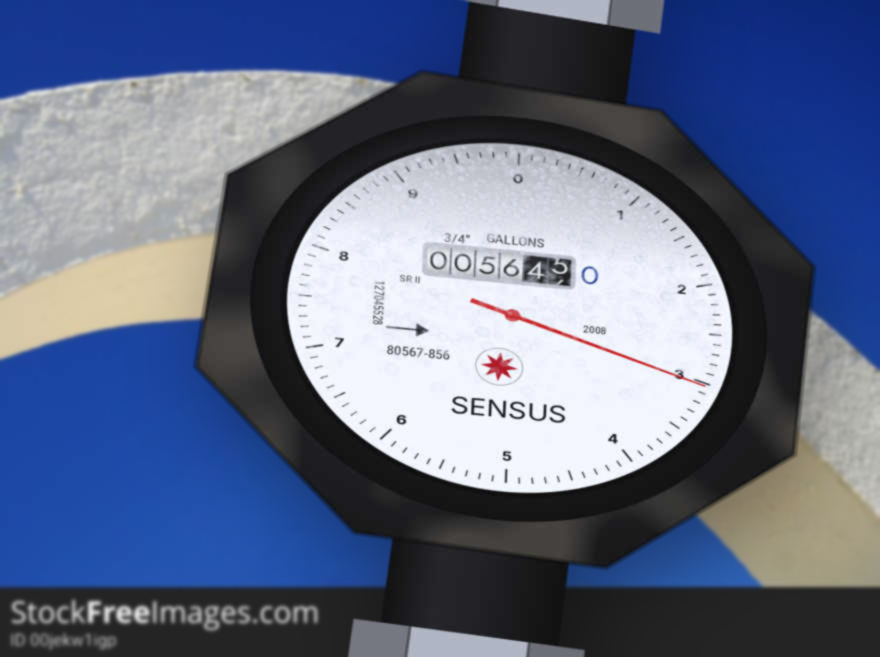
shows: value=56453.0 unit=gal
